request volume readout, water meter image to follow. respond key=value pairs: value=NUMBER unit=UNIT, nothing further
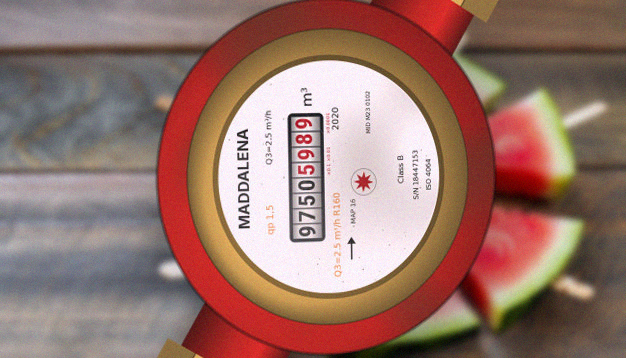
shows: value=9750.5989 unit=m³
